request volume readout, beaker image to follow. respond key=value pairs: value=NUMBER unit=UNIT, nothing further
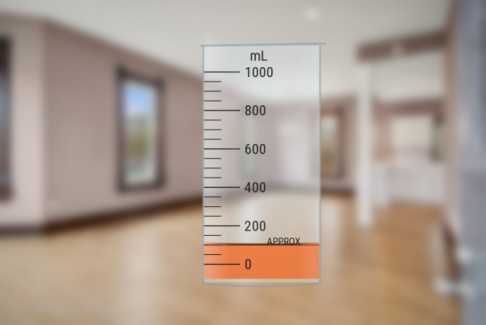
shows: value=100 unit=mL
